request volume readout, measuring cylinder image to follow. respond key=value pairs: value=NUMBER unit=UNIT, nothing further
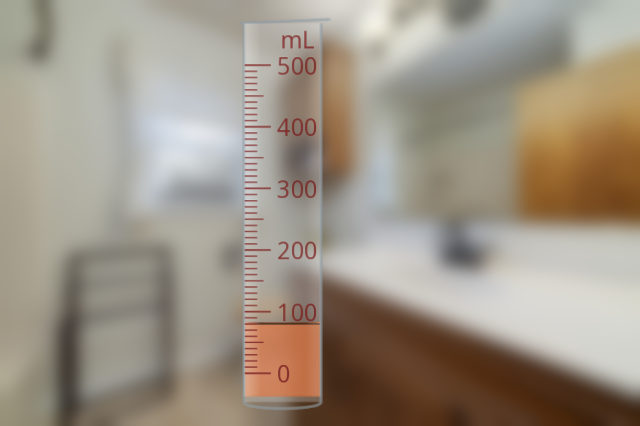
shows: value=80 unit=mL
